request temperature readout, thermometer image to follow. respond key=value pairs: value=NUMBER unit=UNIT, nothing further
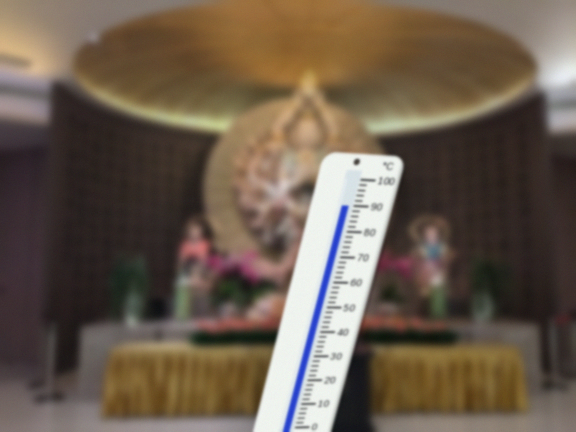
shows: value=90 unit=°C
